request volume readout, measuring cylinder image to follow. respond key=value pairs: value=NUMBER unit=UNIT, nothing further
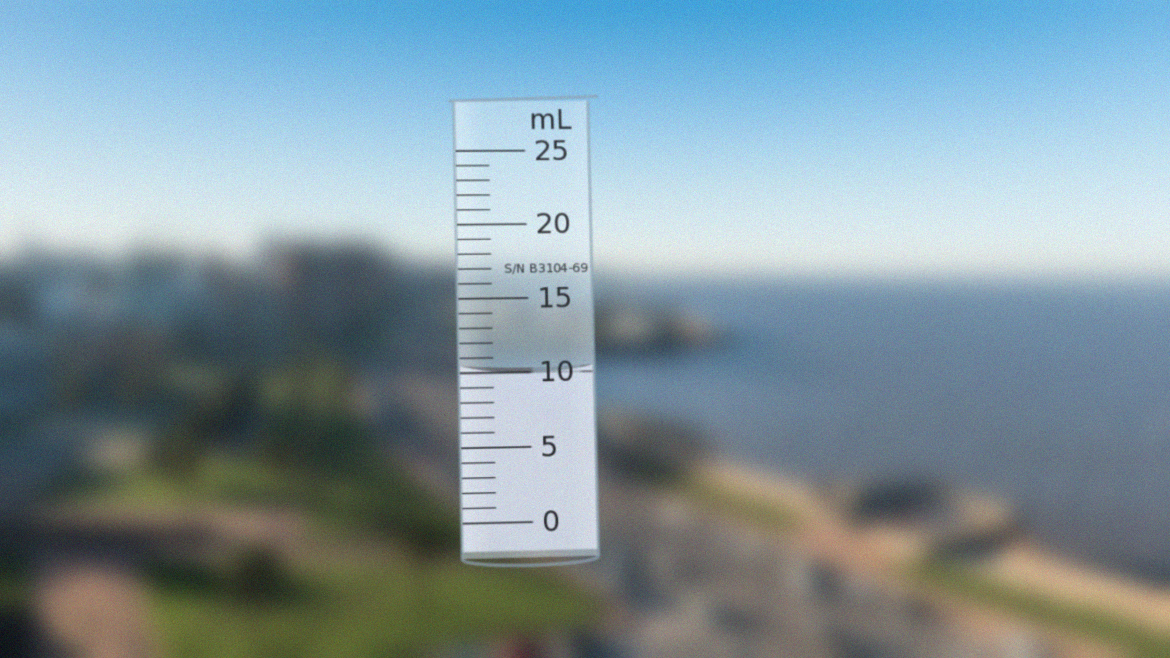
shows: value=10 unit=mL
